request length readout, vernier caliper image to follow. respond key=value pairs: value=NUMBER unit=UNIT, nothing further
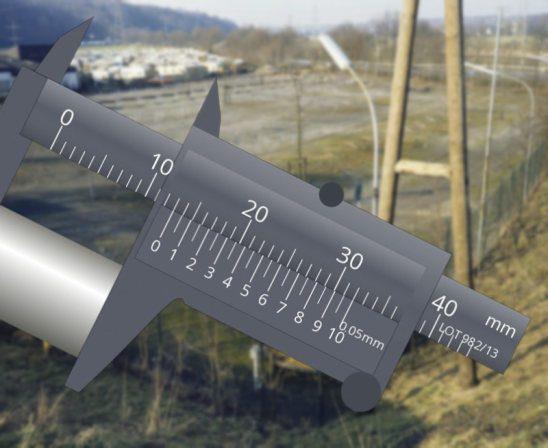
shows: value=13.0 unit=mm
